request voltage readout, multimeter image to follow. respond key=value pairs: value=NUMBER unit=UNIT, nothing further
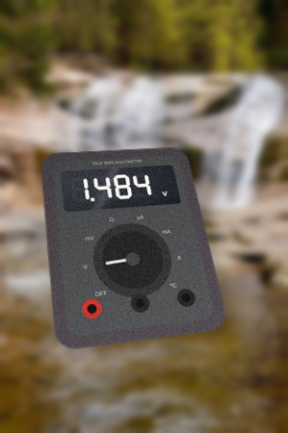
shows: value=1.484 unit=V
